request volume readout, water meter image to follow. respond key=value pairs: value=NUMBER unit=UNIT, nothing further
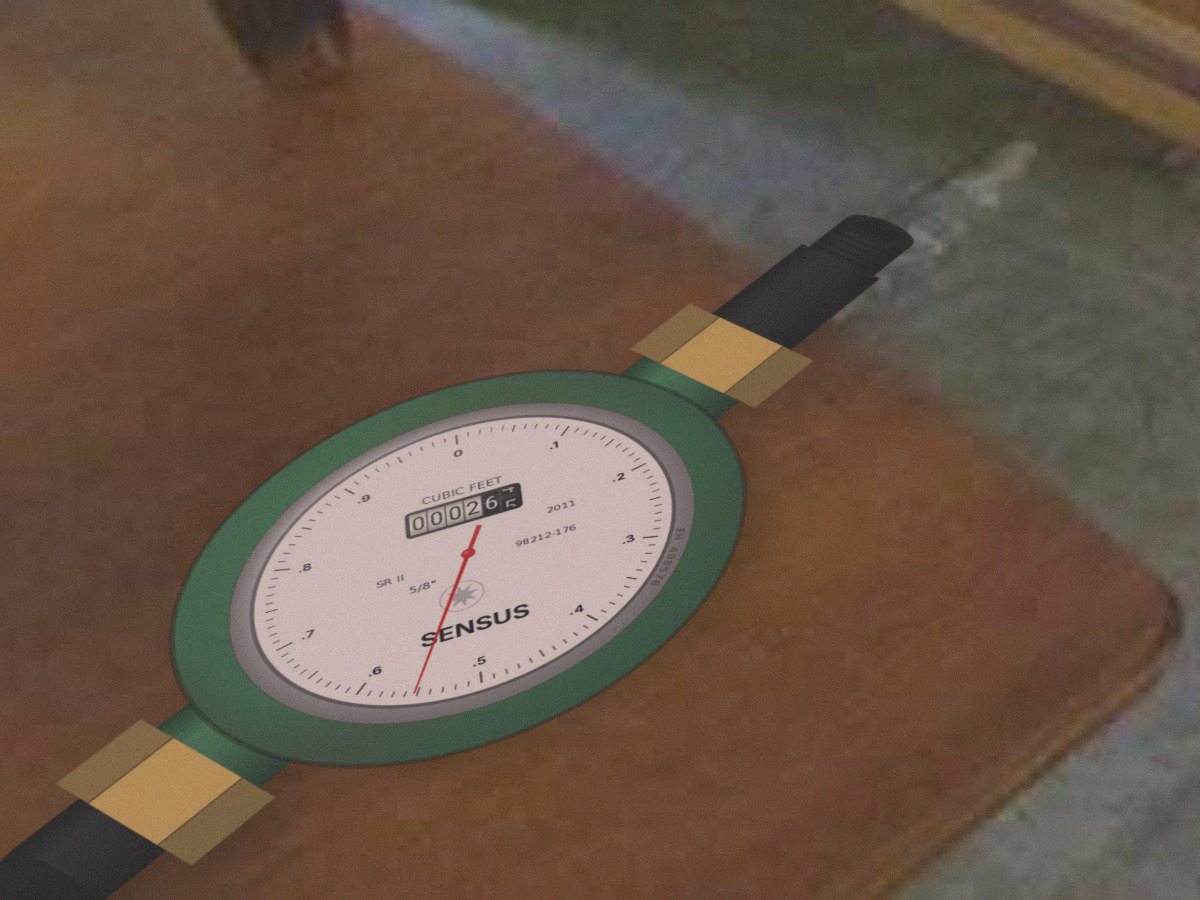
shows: value=264.55 unit=ft³
